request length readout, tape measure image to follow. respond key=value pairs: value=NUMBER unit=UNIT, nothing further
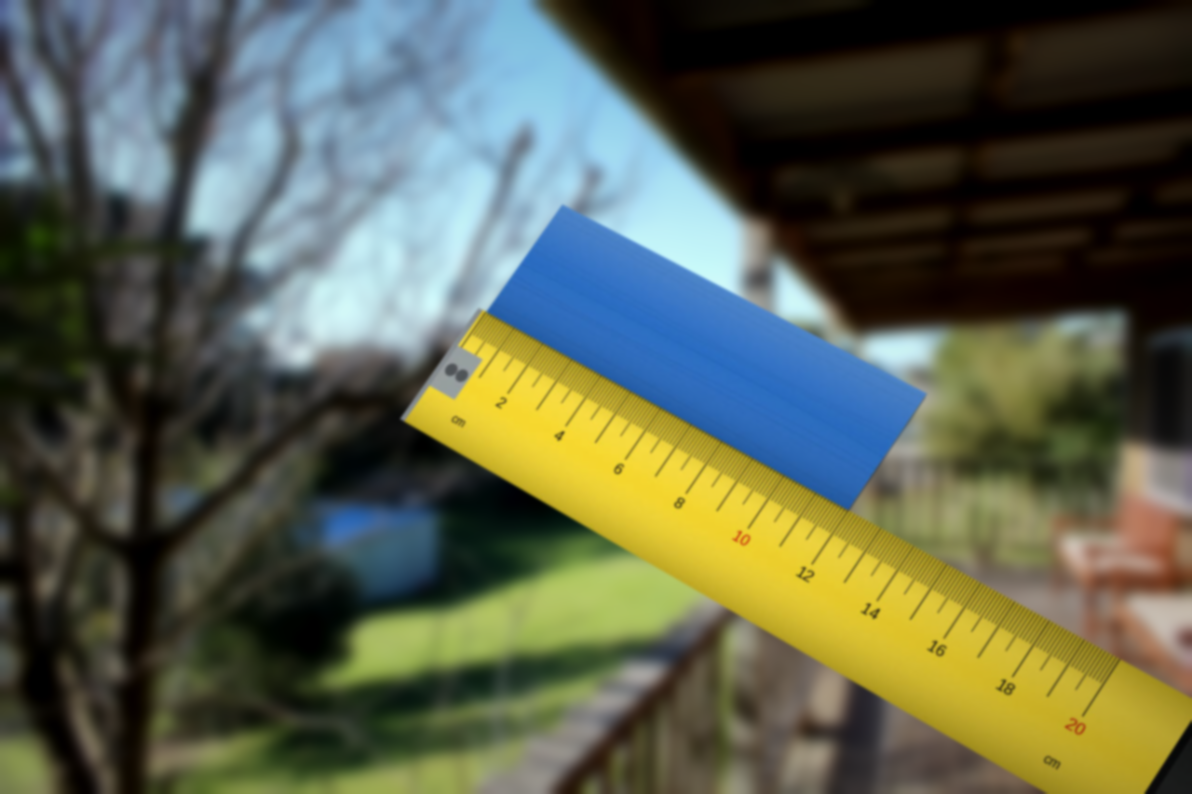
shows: value=12 unit=cm
